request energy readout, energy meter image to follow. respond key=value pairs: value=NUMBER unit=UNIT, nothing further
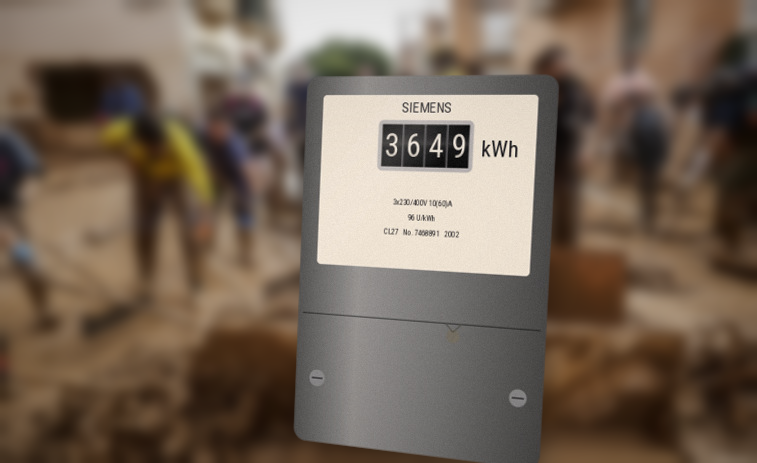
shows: value=3649 unit=kWh
